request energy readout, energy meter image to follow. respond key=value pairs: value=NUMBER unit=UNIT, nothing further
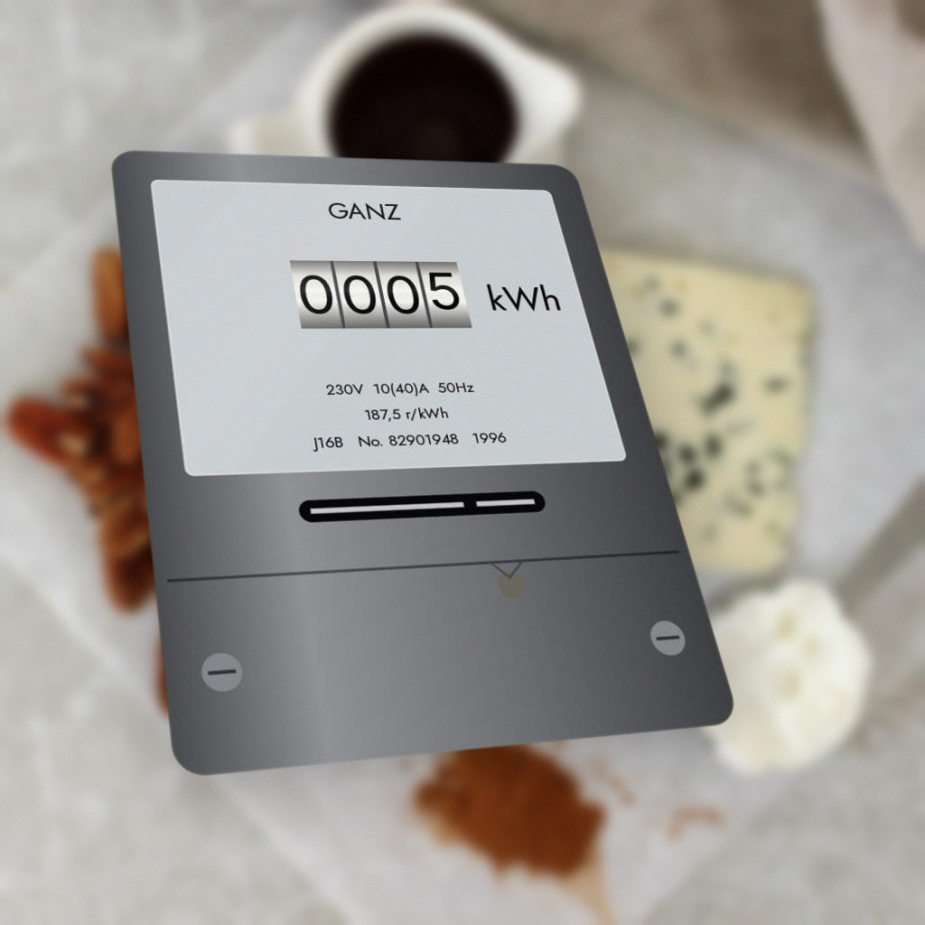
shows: value=5 unit=kWh
